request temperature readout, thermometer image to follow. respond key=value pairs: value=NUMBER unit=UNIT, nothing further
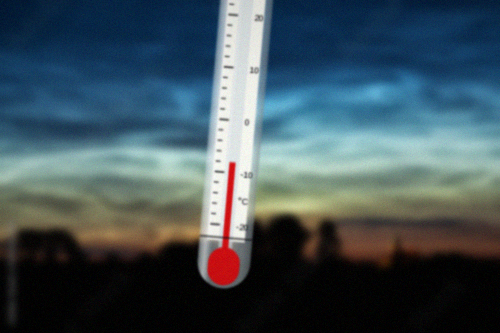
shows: value=-8 unit=°C
